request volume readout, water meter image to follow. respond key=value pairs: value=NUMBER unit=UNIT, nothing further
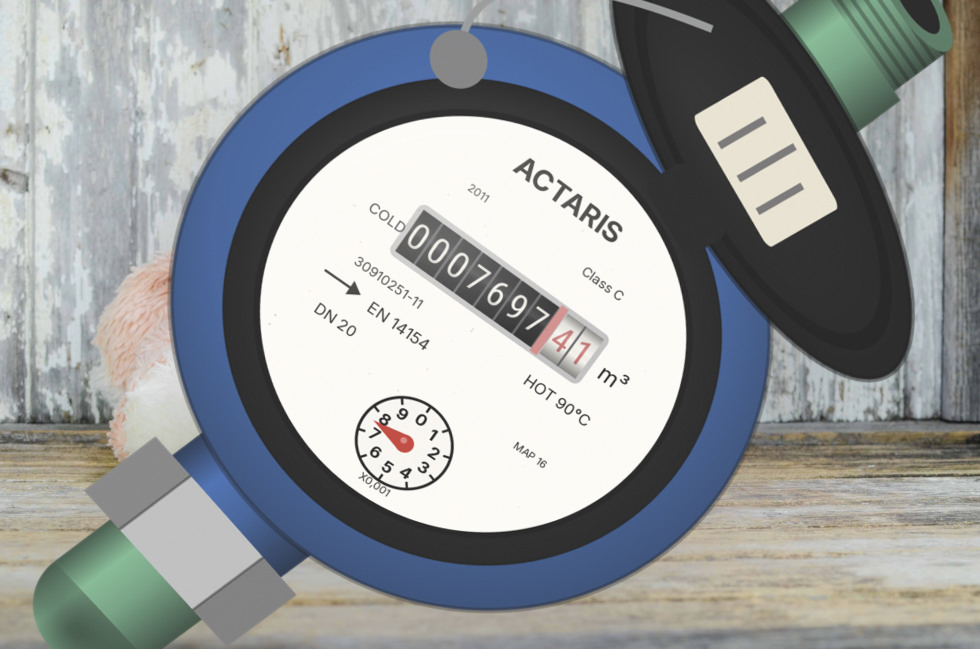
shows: value=7697.417 unit=m³
